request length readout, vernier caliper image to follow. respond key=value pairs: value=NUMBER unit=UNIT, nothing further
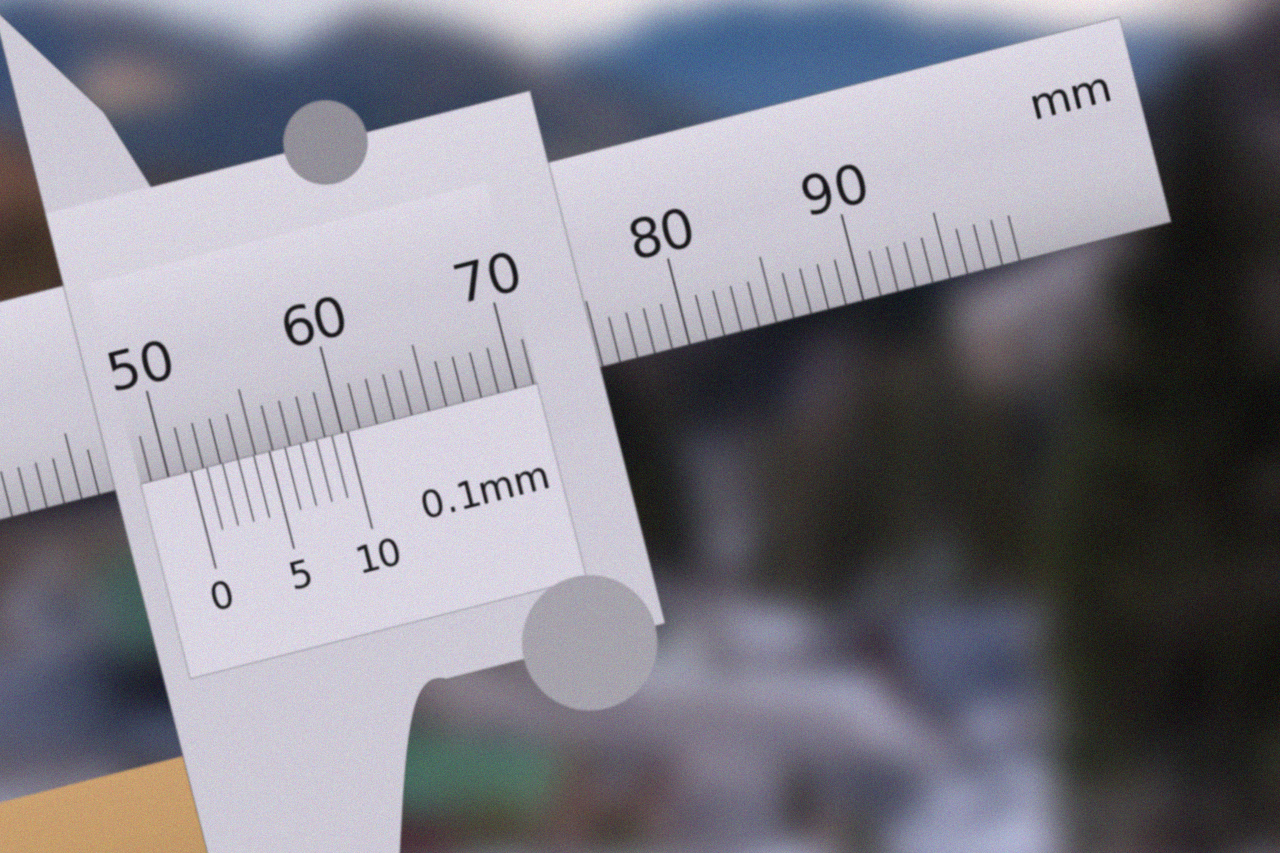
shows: value=51.3 unit=mm
